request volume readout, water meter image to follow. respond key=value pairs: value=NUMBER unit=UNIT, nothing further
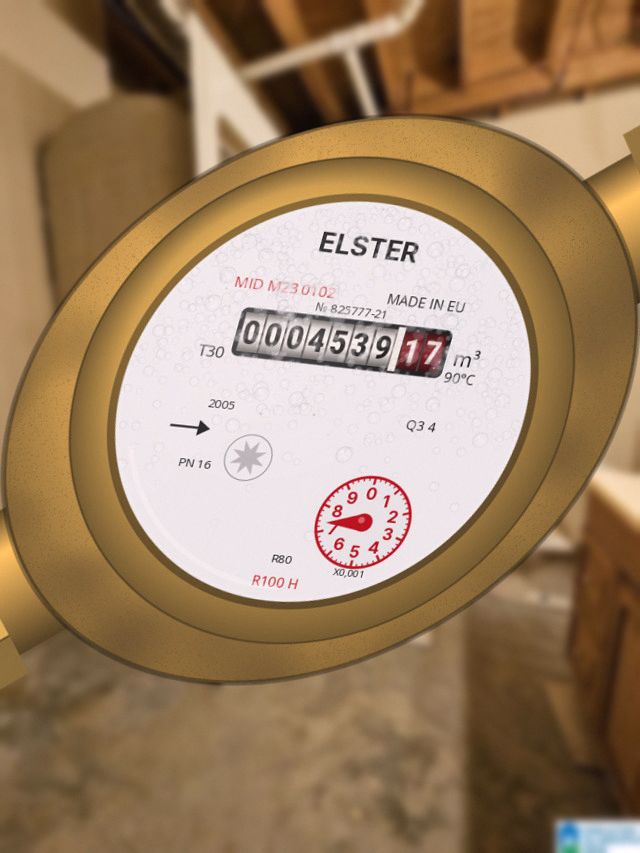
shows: value=4539.177 unit=m³
